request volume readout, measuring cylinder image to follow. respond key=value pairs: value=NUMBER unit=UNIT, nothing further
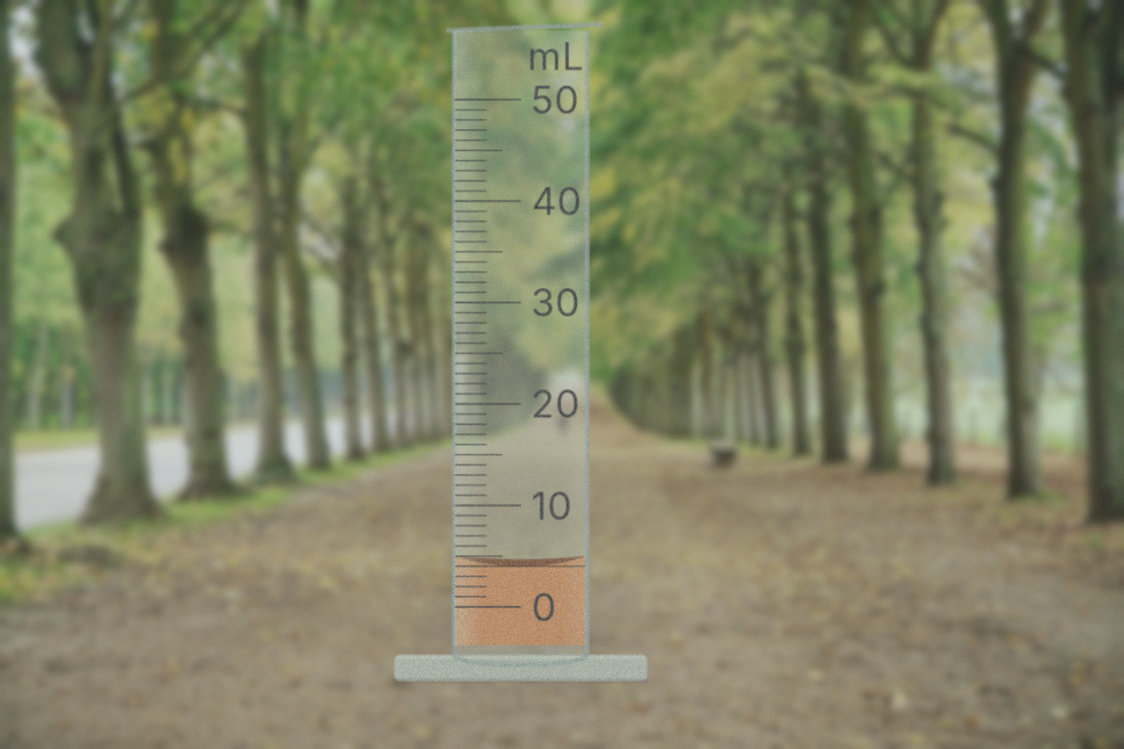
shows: value=4 unit=mL
